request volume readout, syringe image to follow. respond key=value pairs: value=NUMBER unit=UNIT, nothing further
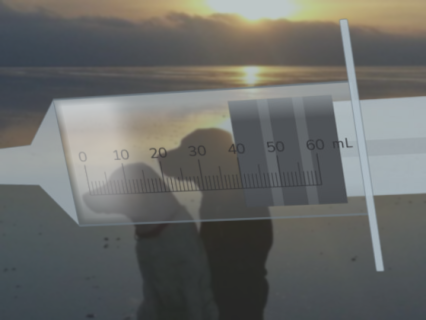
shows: value=40 unit=mL
